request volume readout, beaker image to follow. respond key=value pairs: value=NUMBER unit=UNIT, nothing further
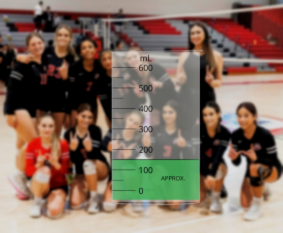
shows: value=150 unit=mL
